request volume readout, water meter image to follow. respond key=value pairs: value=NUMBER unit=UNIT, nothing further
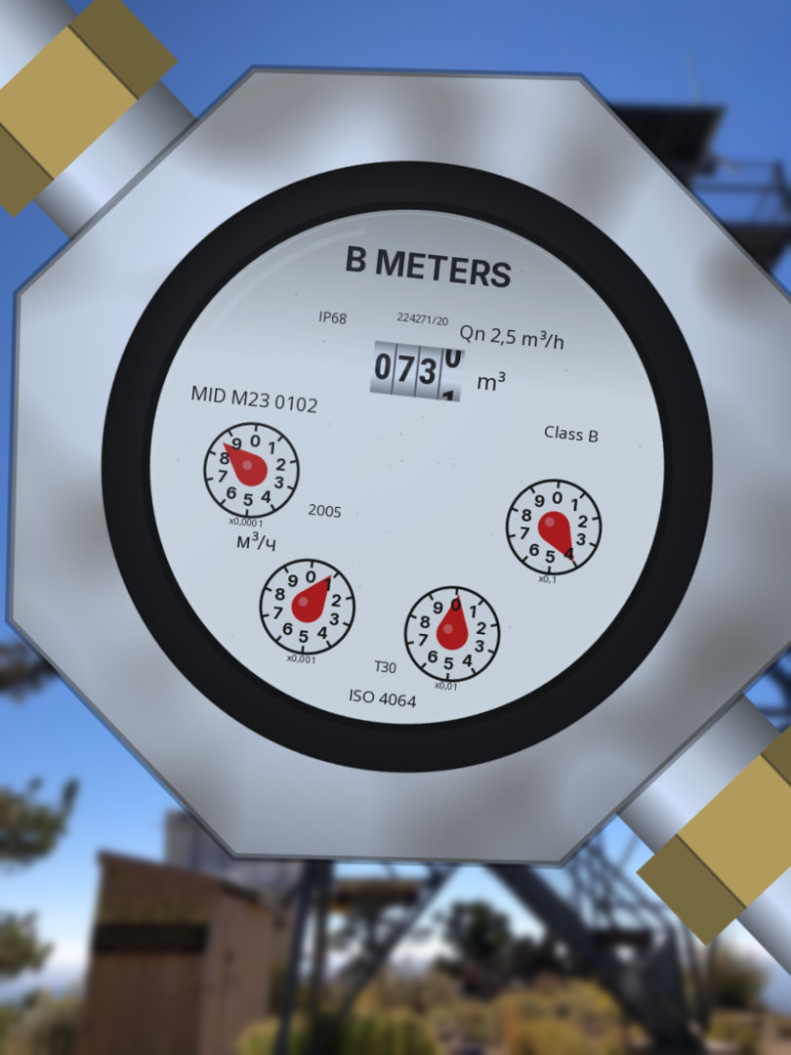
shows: value=730.4008 unit=m³
